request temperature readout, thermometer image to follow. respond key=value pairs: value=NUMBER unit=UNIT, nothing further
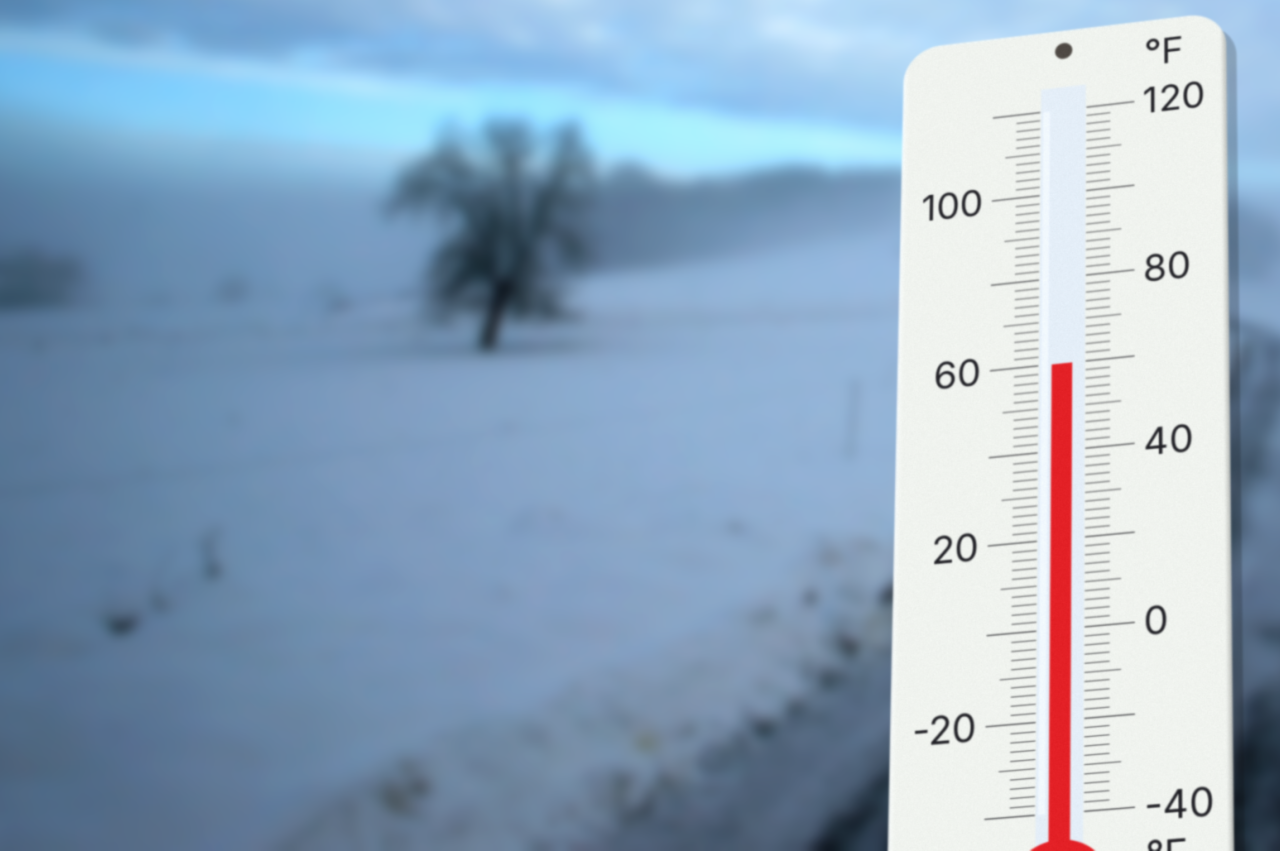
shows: value=60 unit=°F
